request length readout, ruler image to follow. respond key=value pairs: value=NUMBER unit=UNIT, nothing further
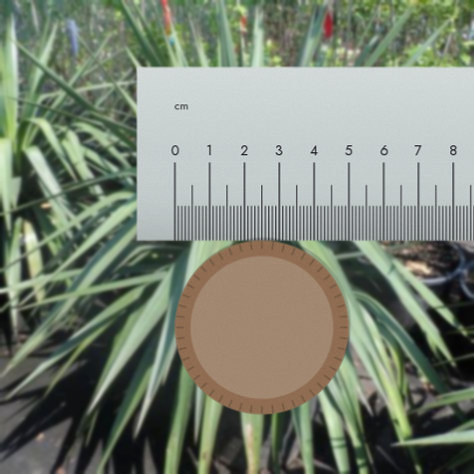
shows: value=5 unit=cm
